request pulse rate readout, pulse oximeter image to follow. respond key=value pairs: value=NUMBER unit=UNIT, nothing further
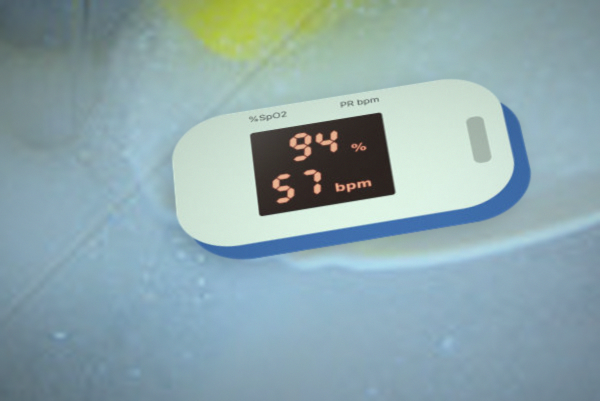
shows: value=57 unit=bpm
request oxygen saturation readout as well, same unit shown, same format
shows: value=94 unit=%
